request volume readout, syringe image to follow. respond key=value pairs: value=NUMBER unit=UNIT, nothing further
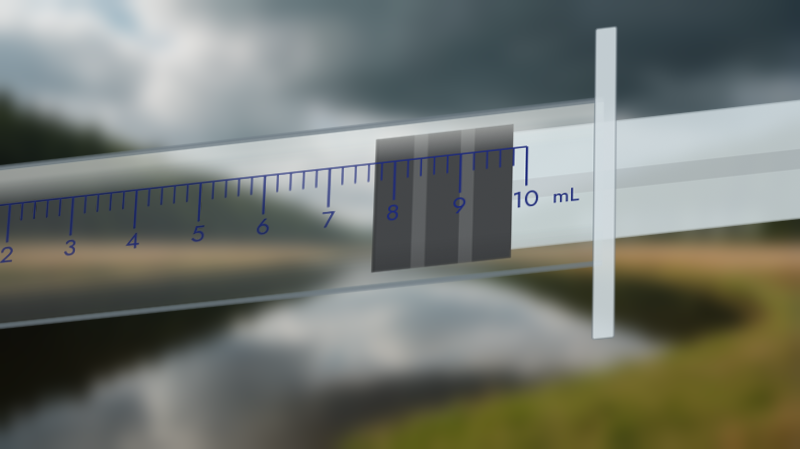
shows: value=7.7 unit=mL
